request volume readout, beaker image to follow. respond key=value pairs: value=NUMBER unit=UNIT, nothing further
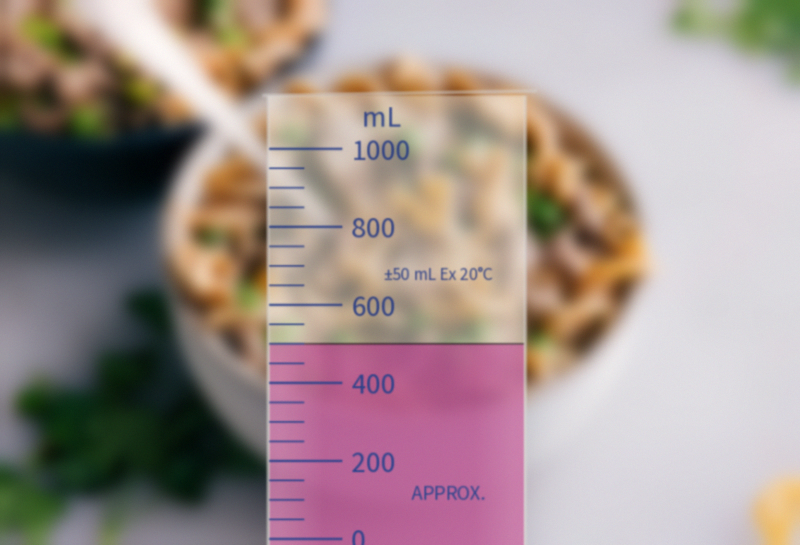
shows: value=500 unit=mL
